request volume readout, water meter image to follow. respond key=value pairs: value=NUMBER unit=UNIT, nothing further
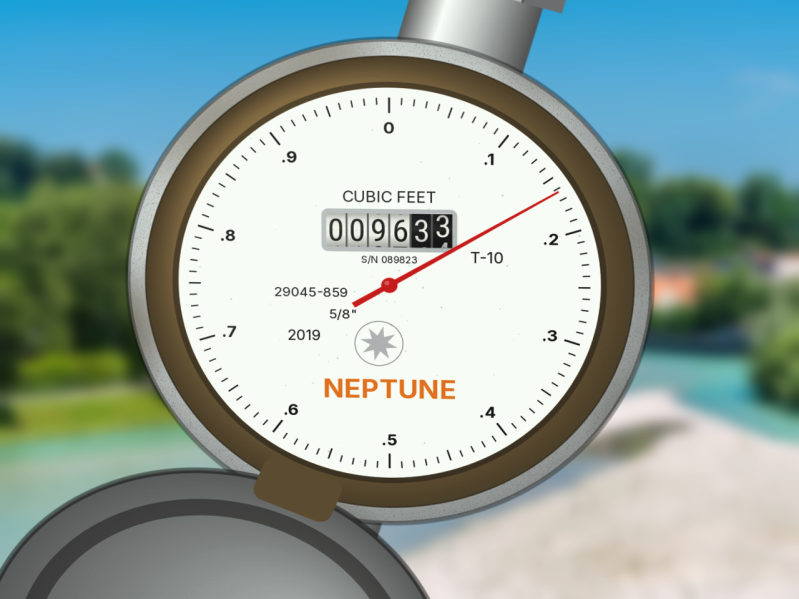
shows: value=9633.16 unit=ft³
